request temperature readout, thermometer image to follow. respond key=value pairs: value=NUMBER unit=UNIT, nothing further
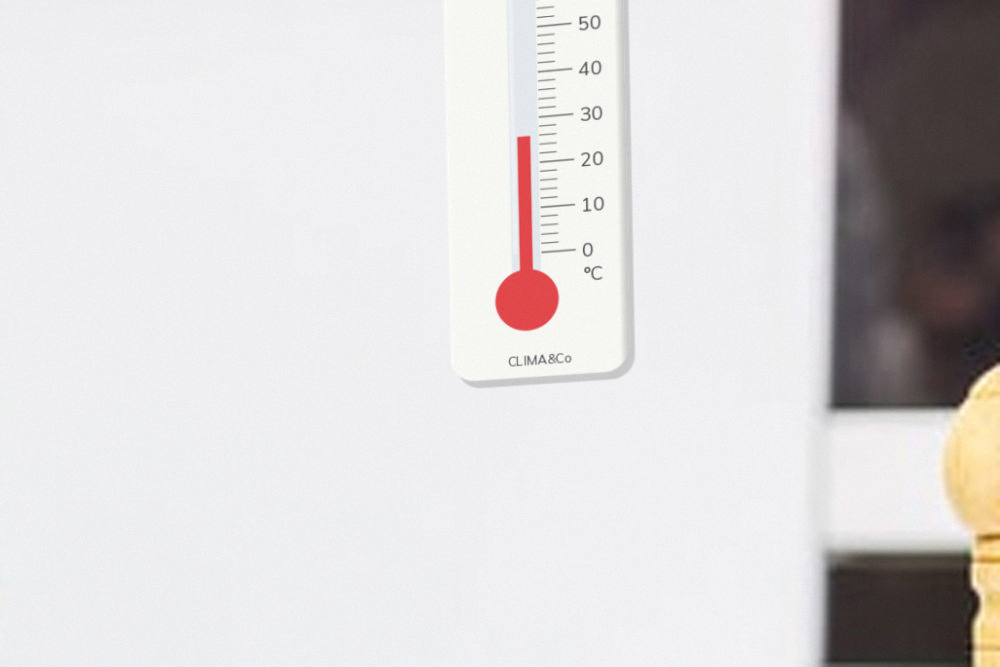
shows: value=26 unit=°C
